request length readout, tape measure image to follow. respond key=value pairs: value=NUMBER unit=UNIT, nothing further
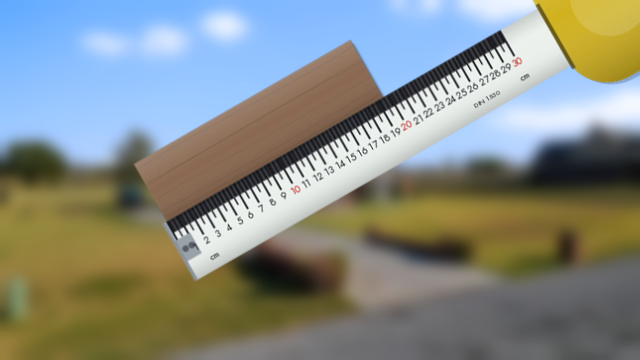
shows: value=19.5 unit=cm
